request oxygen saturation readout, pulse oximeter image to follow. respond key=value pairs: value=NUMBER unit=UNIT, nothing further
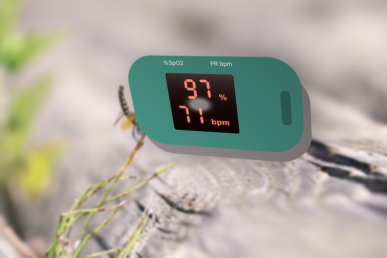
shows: value=97 unit=%
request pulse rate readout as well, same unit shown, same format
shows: value=71 unit=bpm
